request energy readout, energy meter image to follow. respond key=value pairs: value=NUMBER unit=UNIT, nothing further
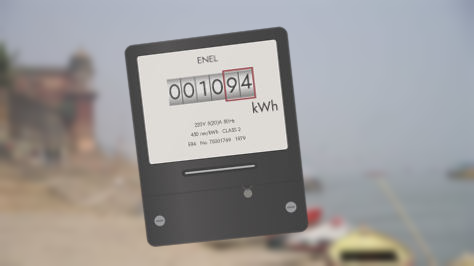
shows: value=10.94 unit=kWh
